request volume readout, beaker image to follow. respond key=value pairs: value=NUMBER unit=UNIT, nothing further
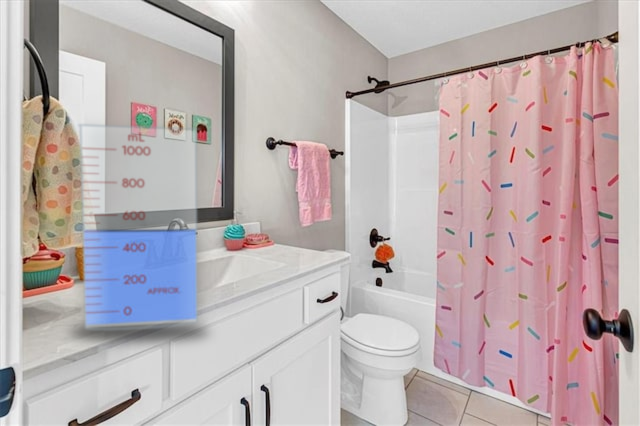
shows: value=500 unit=mL
